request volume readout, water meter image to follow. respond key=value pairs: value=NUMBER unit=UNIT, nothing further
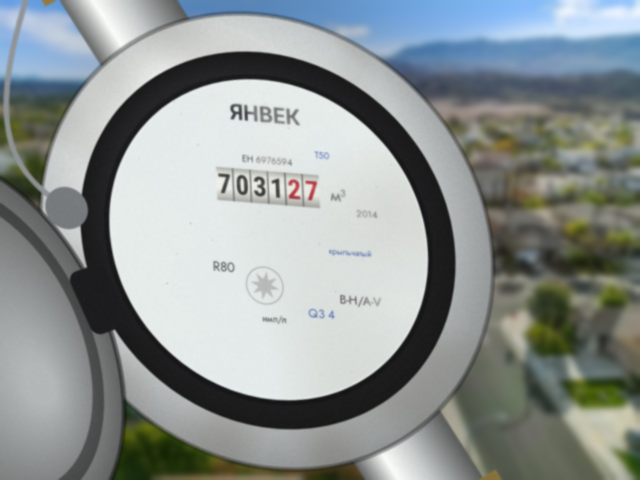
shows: value=7031.27 unit=m³
